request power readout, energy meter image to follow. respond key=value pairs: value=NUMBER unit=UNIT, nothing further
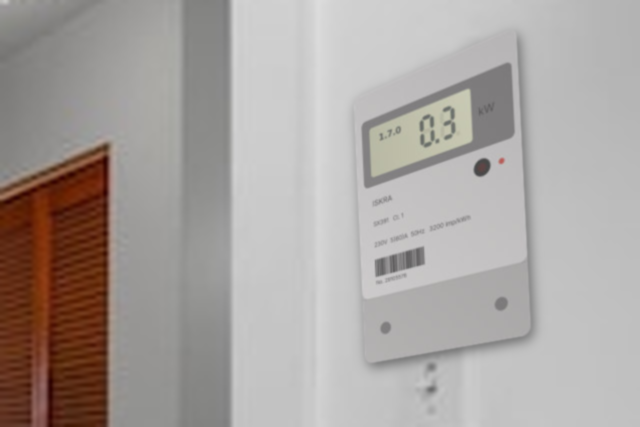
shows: value=0.3 unit=kW
